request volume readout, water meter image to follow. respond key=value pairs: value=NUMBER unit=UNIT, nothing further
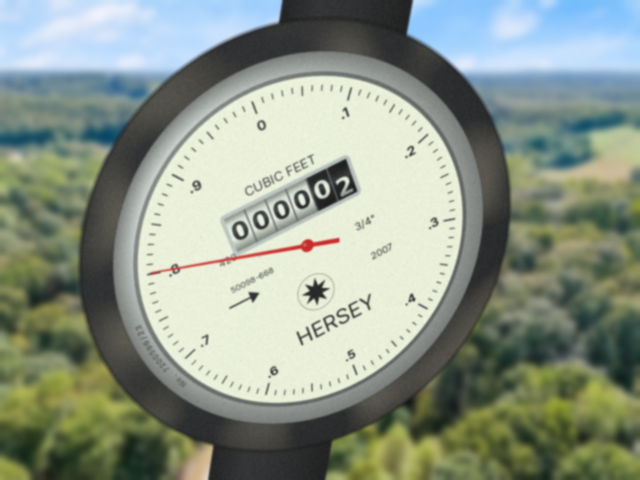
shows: value=1.80 unit=ft³
